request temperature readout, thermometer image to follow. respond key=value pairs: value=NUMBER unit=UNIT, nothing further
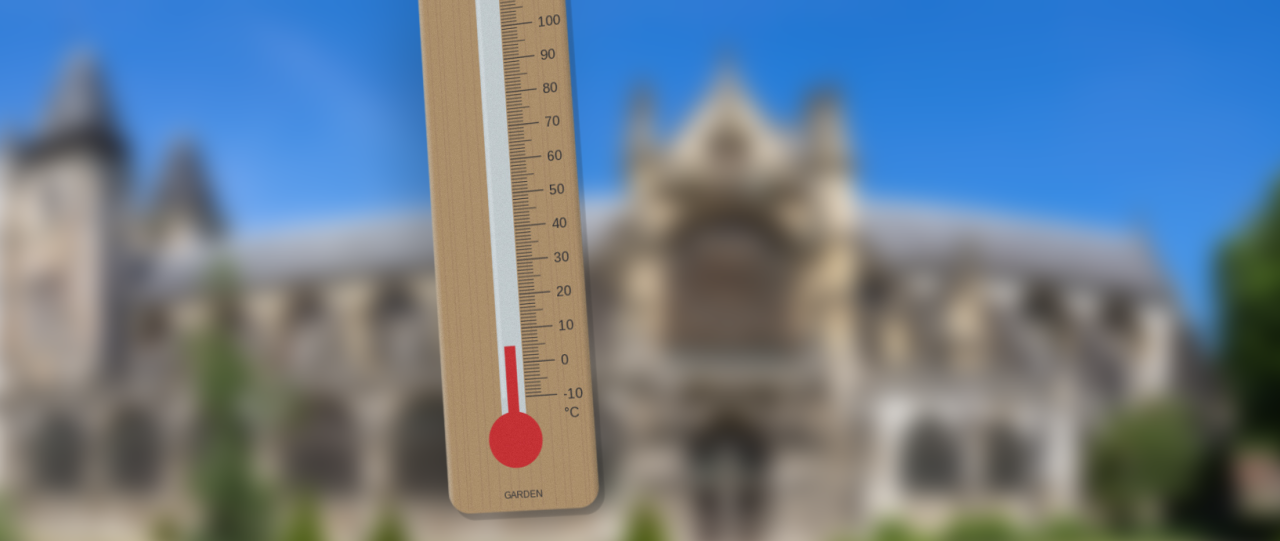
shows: value=5 unit=°C
